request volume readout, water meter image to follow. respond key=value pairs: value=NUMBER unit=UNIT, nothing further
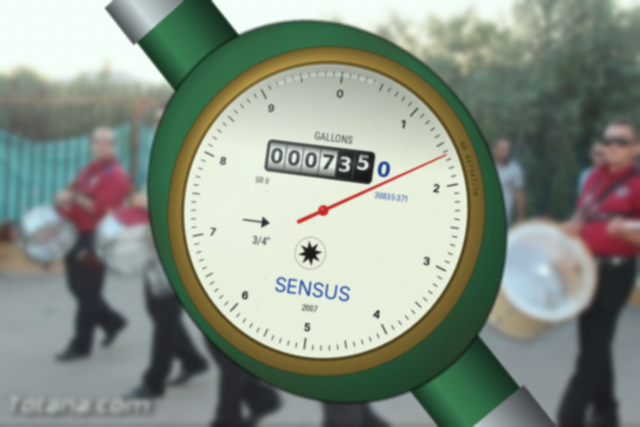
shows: value=7351.6 unit=gal
